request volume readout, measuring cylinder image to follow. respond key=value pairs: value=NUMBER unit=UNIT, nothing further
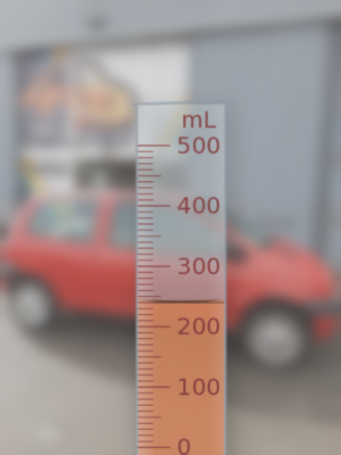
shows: value=240 unit=mL
